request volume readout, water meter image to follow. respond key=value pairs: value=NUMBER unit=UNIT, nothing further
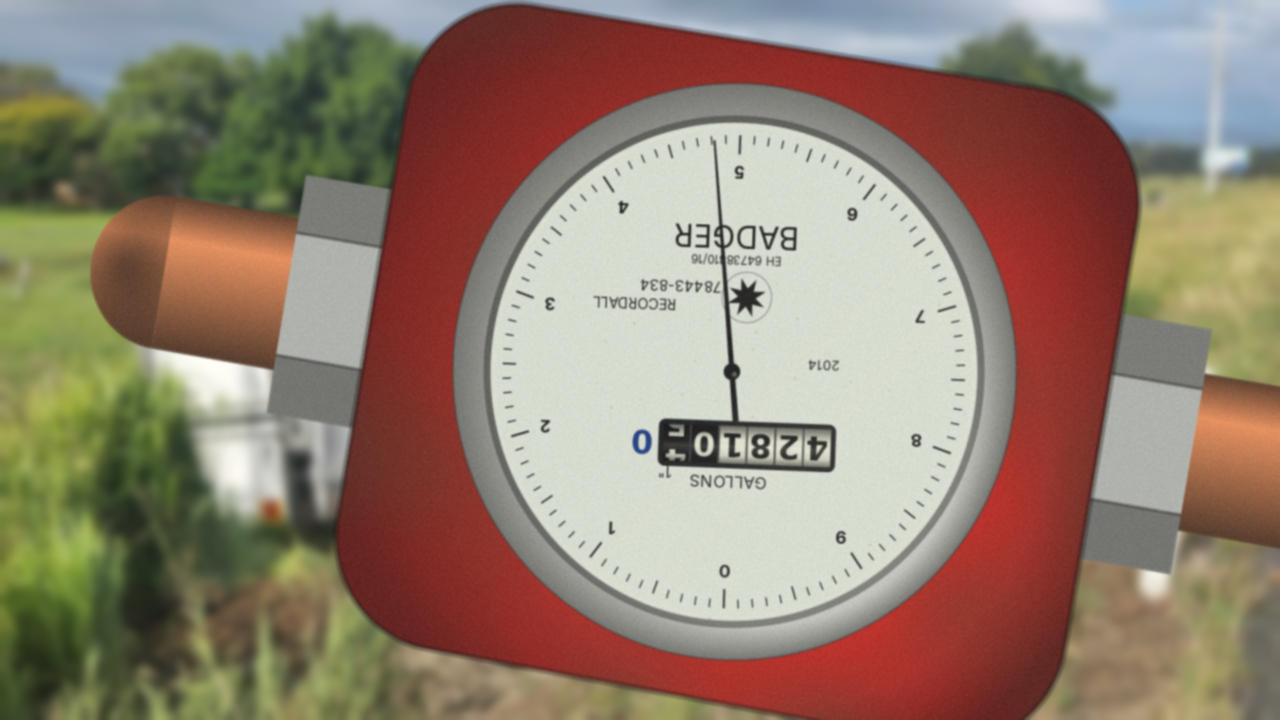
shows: value=4281044.8 unit=gal
